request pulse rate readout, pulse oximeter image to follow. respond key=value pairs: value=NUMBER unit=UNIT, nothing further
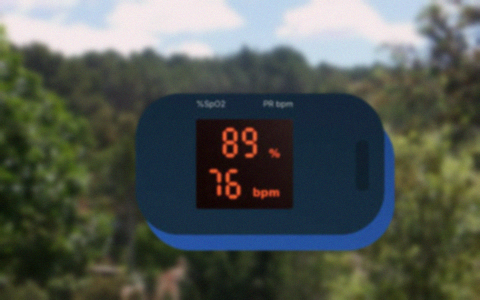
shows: value=76 unit=bpm
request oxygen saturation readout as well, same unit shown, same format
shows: value=89 unit=%
